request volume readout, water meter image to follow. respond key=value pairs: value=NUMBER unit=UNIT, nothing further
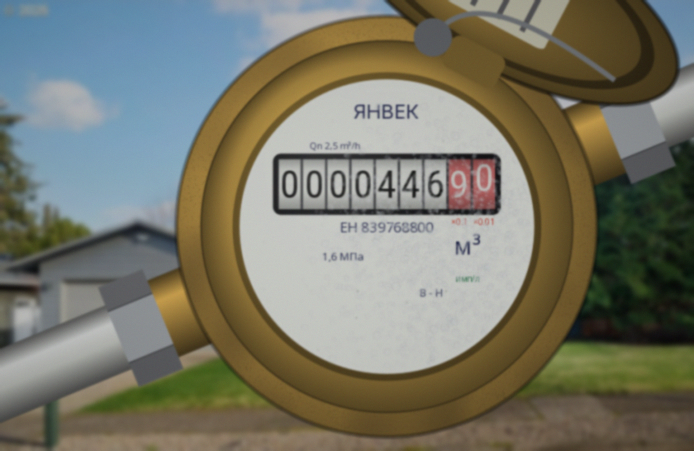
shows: value=446.90 unit=m³
